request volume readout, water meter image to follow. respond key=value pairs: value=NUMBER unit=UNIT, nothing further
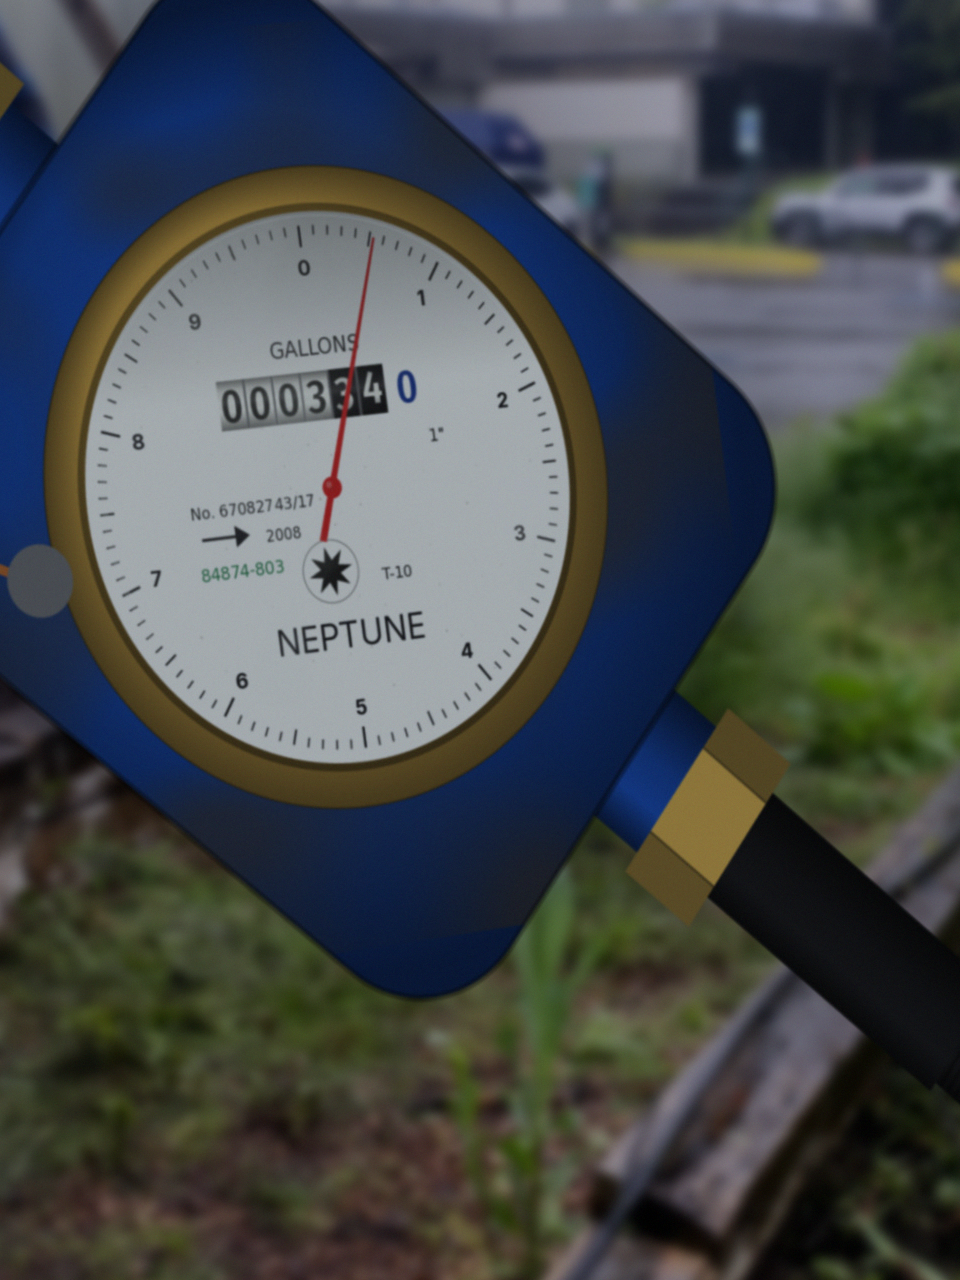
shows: value=3340.5 unit=gal
